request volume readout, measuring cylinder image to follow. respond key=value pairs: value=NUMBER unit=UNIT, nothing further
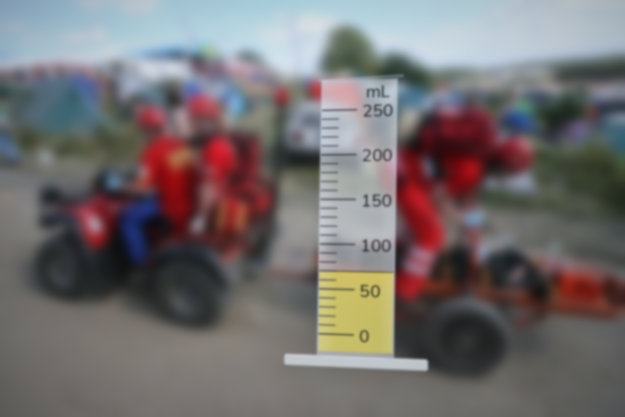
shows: value=70 unit=mL
